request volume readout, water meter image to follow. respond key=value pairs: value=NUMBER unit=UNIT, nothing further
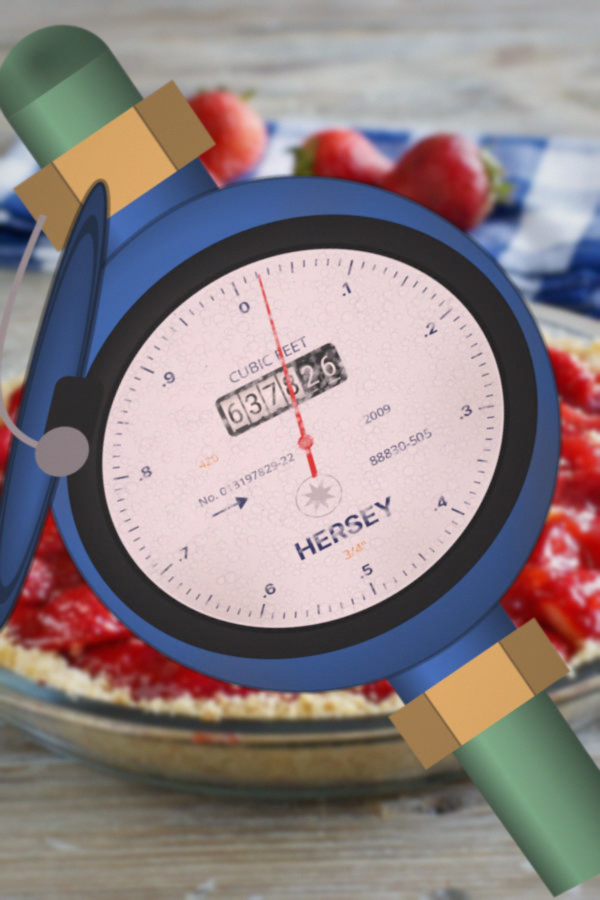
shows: value=637826.02 unit=ft³
